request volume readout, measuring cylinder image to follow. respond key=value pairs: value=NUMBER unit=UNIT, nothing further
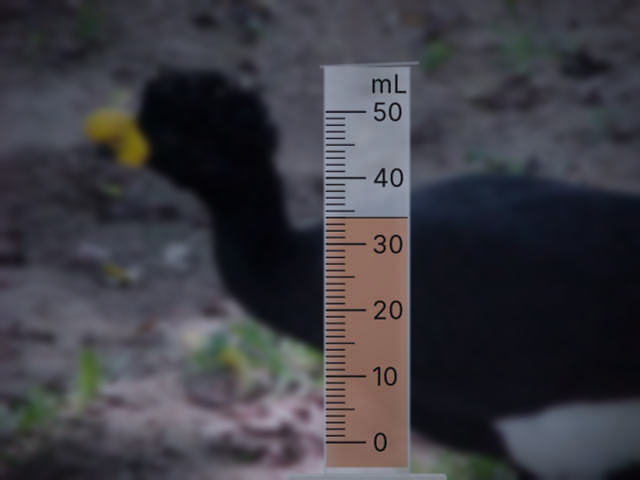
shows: value=34 unit=mL
